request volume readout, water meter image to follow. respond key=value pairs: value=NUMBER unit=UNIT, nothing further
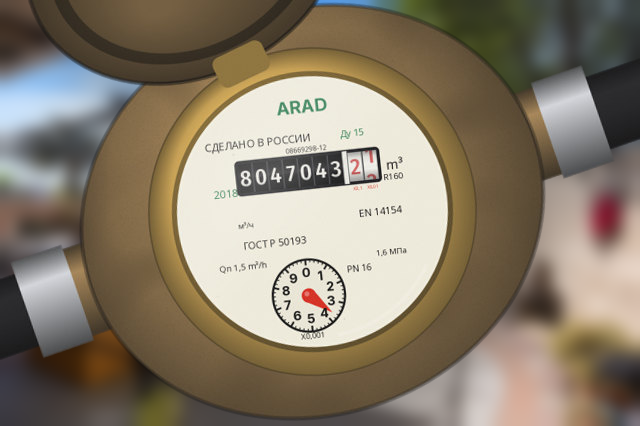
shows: value=8047043.213 unit=m³
